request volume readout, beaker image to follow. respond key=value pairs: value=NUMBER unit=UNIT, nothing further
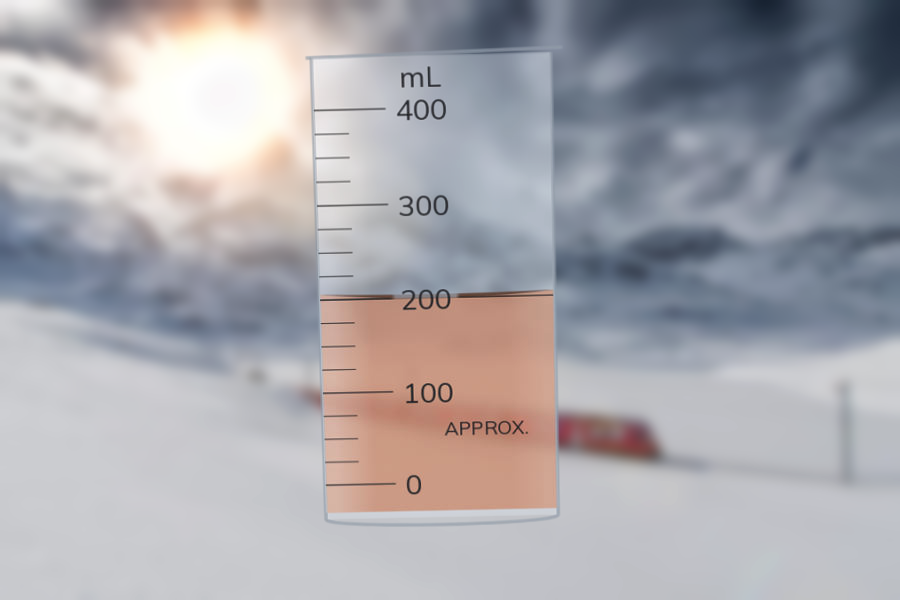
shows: value=200 unit=mL
